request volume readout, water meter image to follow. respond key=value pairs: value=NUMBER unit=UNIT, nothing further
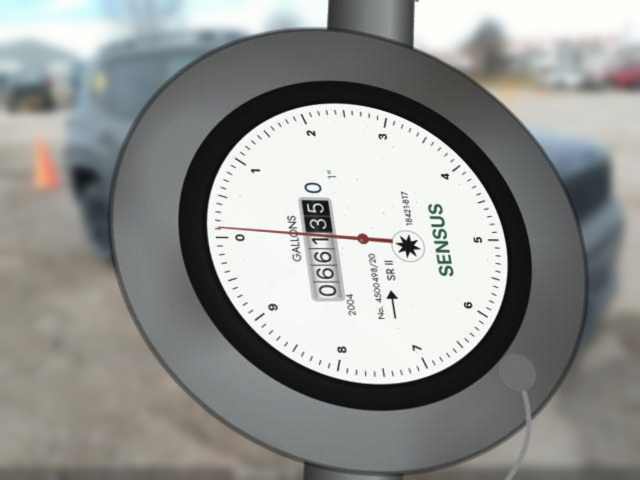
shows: value=661350.1 unit=gal
